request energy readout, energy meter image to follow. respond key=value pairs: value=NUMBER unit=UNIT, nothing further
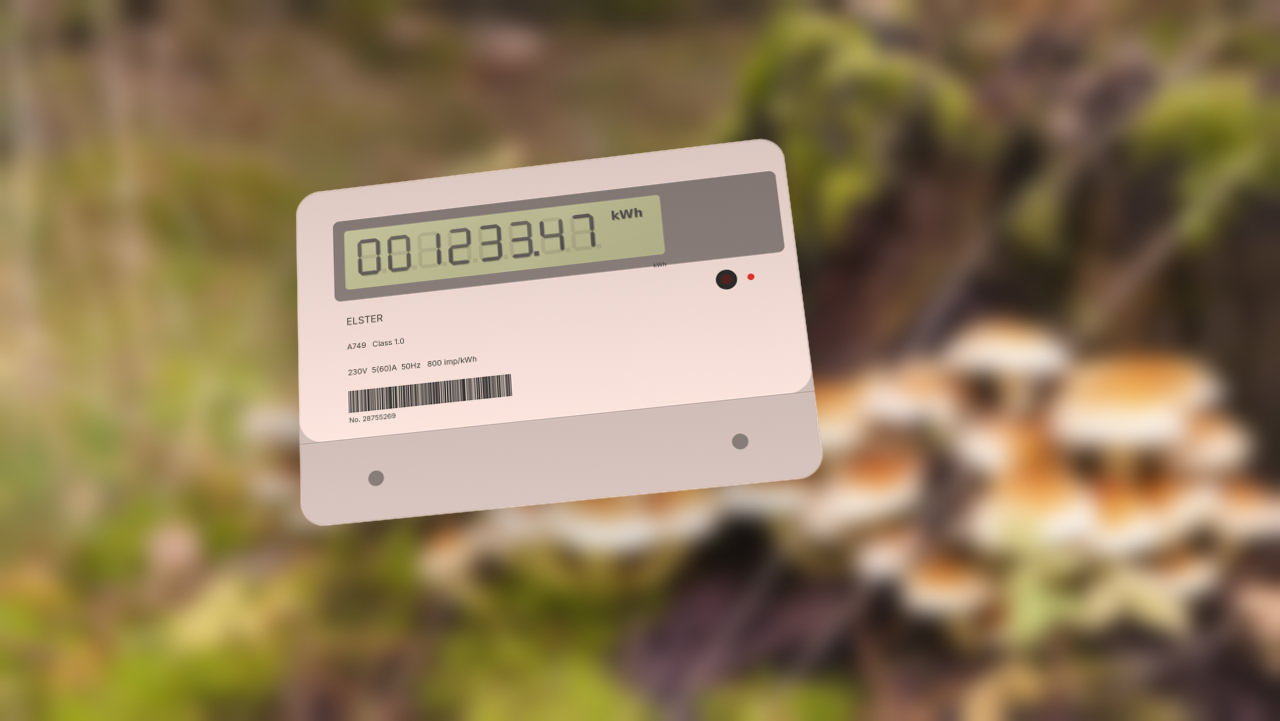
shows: value=1233.47 unit=kWh
